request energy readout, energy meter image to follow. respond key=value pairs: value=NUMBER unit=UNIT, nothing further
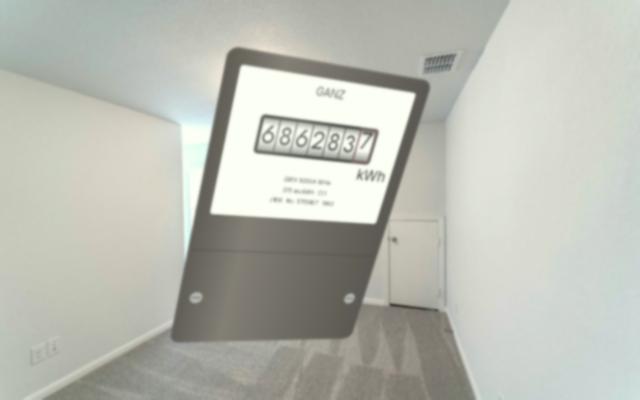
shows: value=686283.7 unit=kWh
